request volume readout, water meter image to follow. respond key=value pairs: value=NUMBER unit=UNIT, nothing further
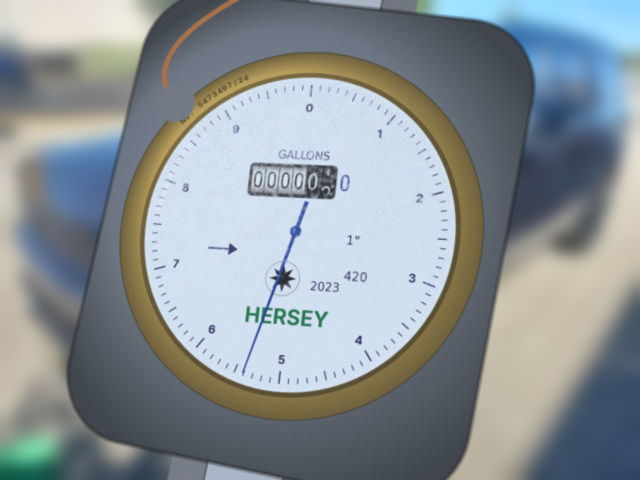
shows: value=15.4 unit=gal
